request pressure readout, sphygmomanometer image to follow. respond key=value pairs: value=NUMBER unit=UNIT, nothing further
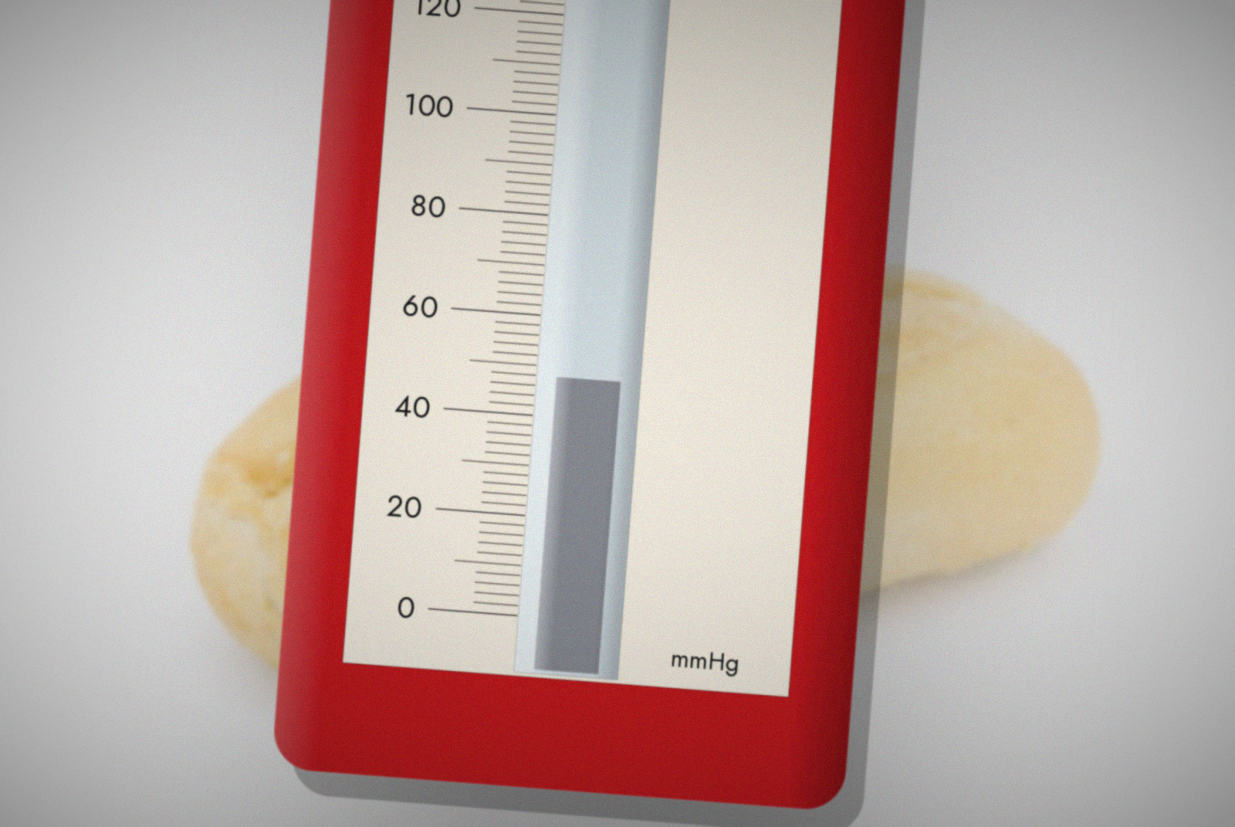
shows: value=48 unit=mmHg
